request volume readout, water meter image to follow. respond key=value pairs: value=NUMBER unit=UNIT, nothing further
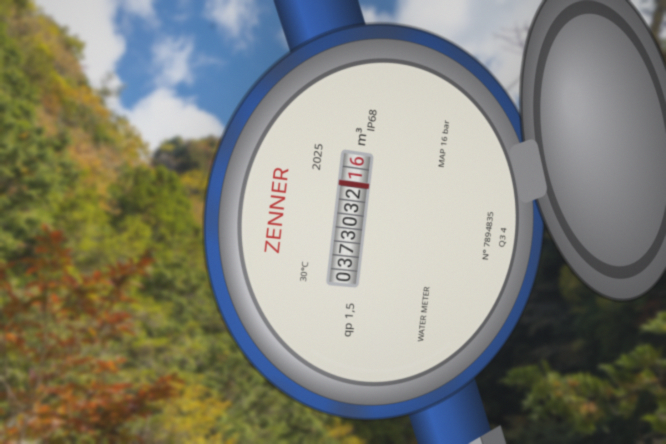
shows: value=373032.16 unit=m³
